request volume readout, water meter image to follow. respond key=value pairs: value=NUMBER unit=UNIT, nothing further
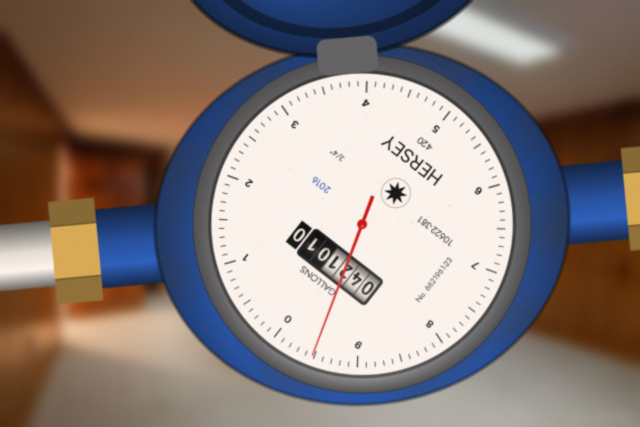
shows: value=421009.5 unit=gal
